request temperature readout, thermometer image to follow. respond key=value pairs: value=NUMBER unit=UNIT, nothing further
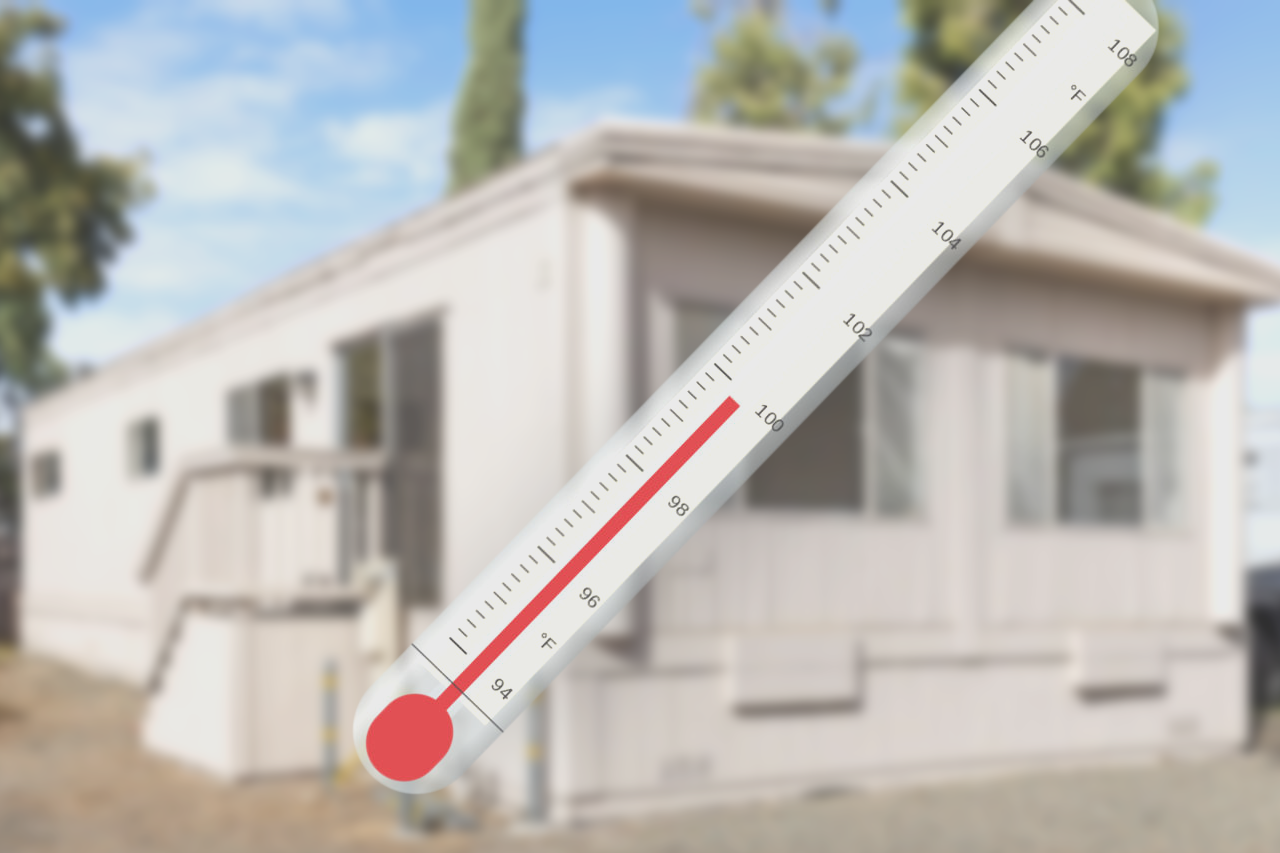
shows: value=99.8 unit=°F
